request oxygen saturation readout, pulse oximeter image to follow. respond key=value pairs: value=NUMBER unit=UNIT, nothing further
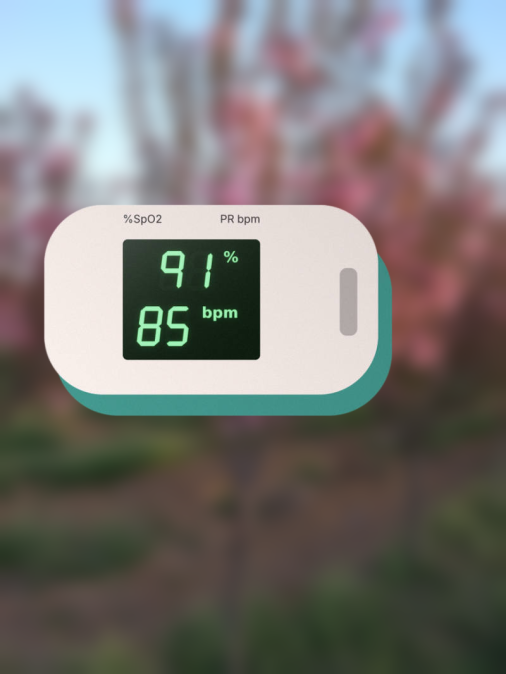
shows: value=91 unit=%
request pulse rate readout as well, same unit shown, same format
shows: value=85 unit=bpm
